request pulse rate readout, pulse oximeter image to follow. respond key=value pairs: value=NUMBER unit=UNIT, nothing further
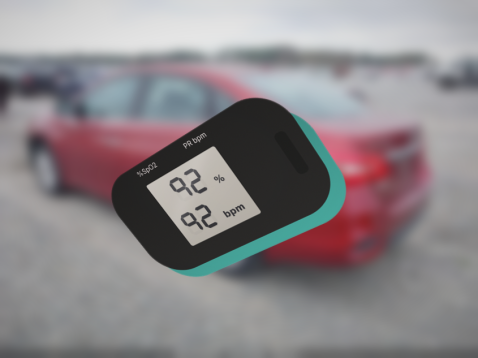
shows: value=92 unit=bpm
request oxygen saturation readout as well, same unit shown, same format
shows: value=92 unit=%
